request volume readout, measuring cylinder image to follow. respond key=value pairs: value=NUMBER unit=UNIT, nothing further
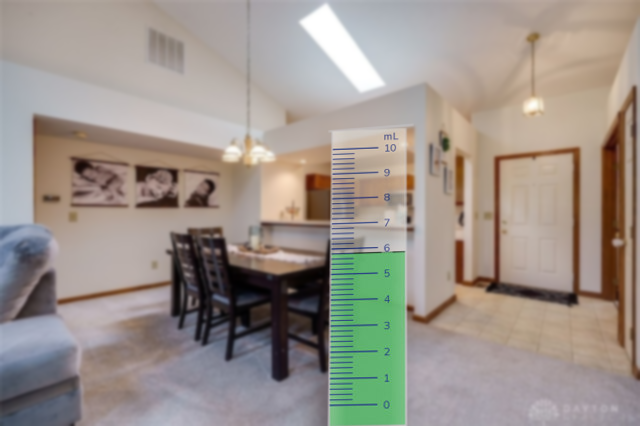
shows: value=5.8 unit=mL
